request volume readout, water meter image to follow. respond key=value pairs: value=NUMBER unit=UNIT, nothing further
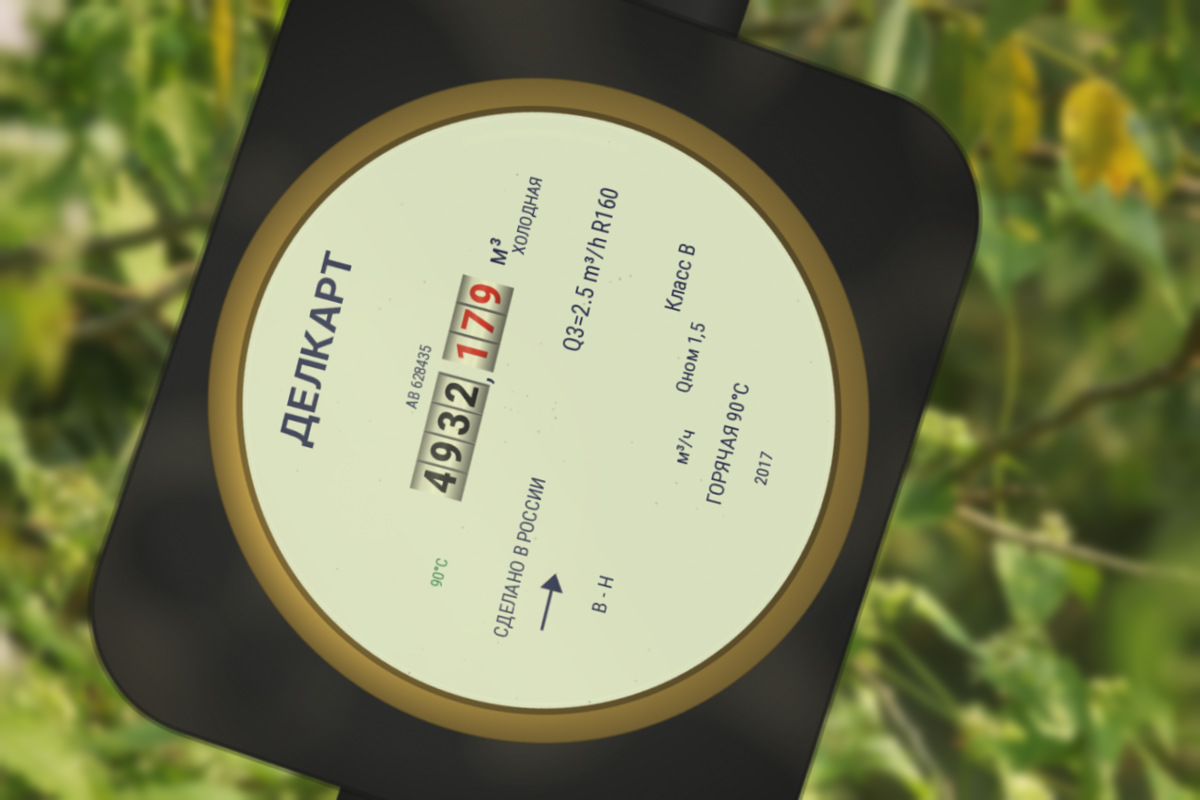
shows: value=4932.179 unit=m³
